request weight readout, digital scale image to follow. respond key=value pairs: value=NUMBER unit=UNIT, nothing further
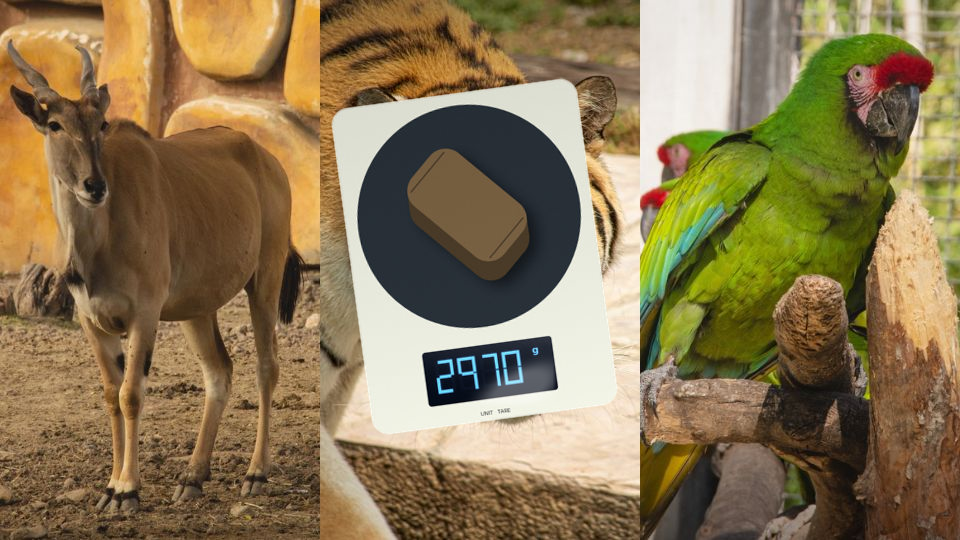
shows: value=2970 unit=g
